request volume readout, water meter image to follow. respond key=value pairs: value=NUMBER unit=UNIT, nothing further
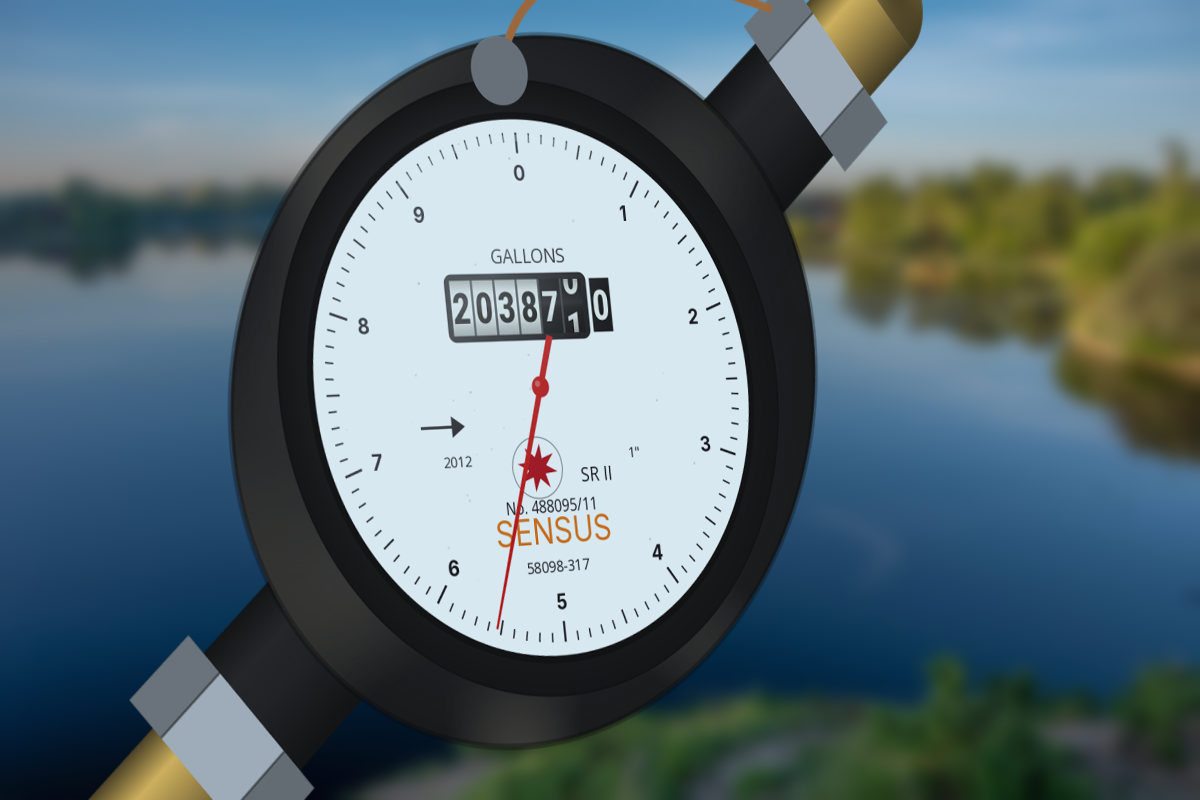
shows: value=2038705.5 unit=gal
